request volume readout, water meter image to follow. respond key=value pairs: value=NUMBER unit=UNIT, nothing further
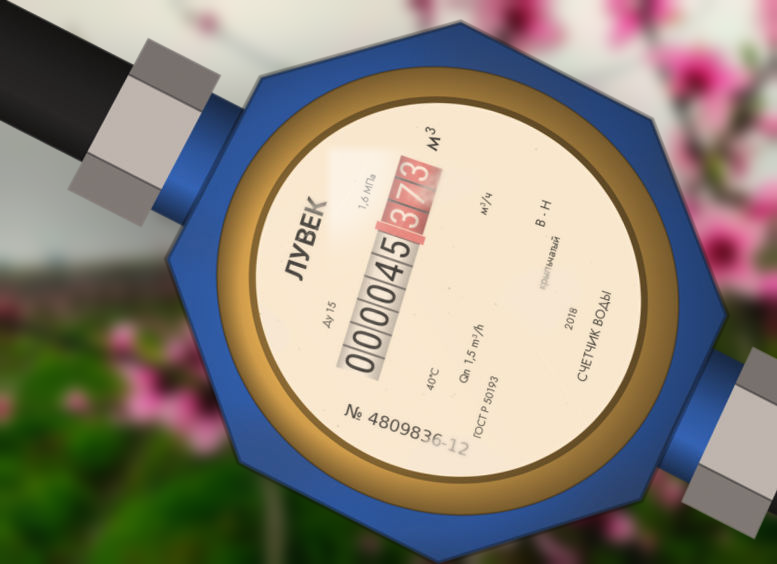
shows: value=45.373 unit=m³
